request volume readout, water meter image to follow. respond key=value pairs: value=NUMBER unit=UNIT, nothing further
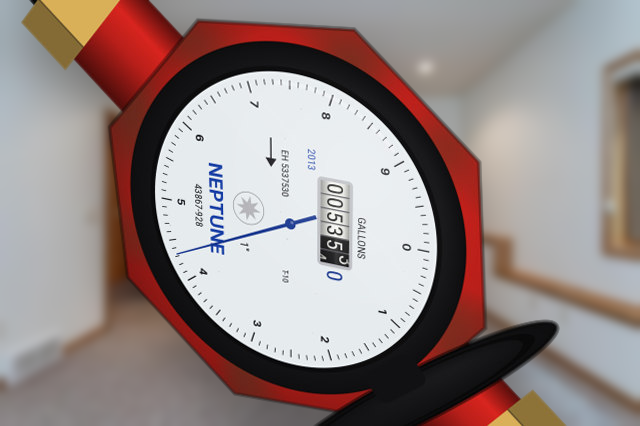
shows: value=53534.3 unit=gal
